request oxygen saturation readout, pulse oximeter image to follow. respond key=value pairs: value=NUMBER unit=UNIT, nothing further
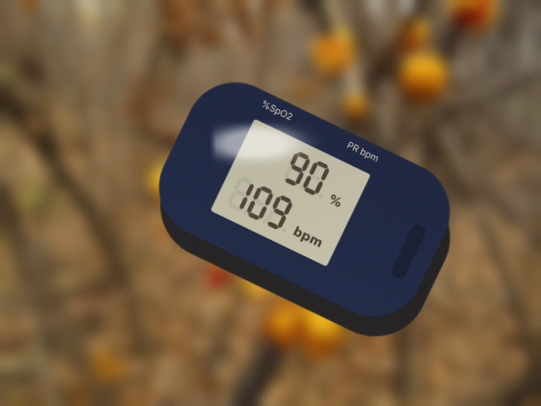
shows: value=90 unit=%
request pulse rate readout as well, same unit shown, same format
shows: value=109 unit=bpm
